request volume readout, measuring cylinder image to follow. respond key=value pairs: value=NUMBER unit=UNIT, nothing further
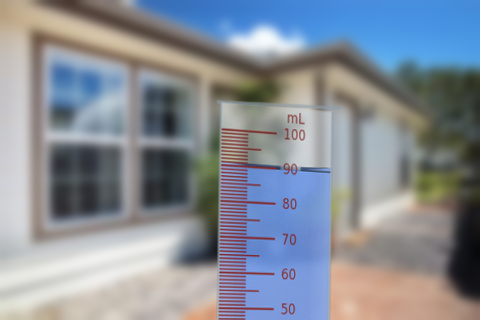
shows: value=90 unit=mL
